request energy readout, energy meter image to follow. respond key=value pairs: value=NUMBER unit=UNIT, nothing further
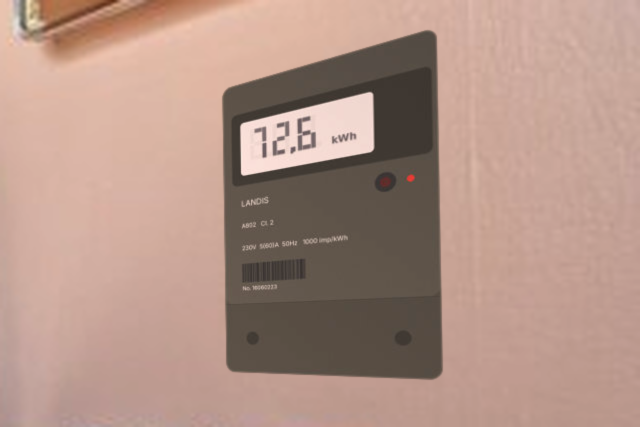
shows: value=72.6 unit=kWh
